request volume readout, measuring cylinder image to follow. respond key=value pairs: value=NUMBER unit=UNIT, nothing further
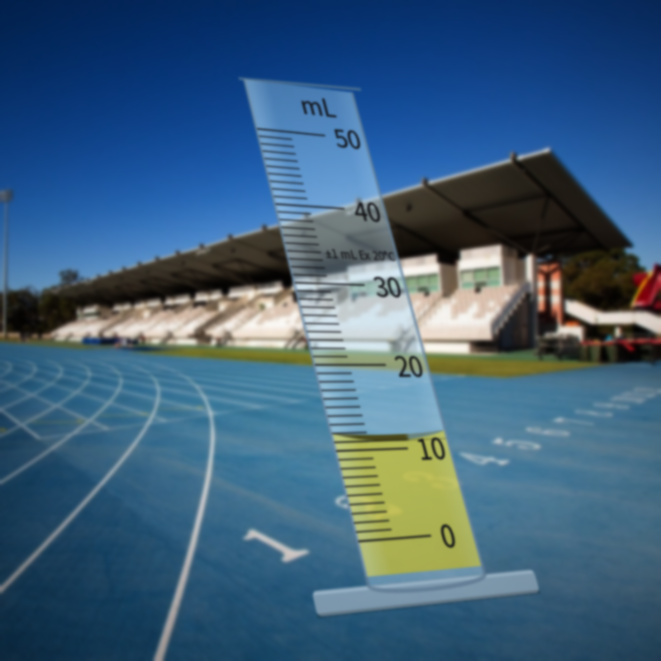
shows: value=11 unit=mL
